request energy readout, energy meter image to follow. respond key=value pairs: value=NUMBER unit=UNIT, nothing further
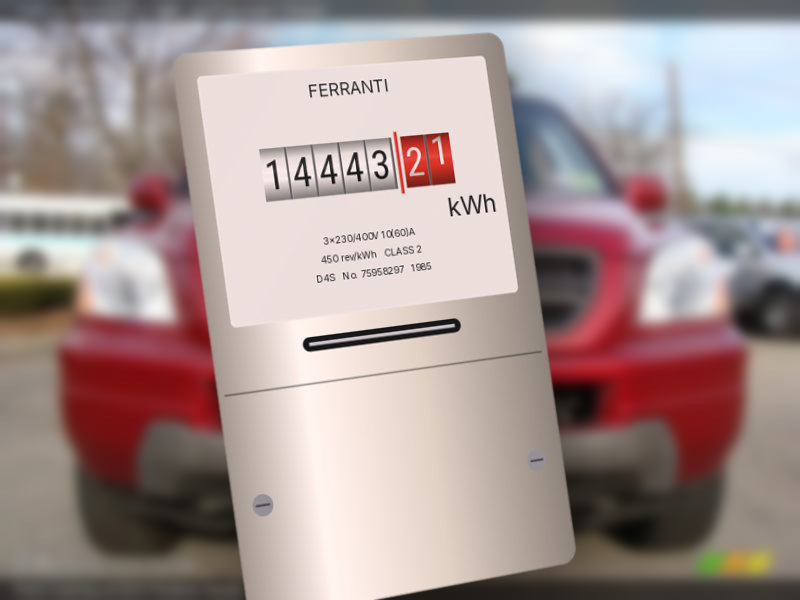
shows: value=14443.21 unit=kWh
